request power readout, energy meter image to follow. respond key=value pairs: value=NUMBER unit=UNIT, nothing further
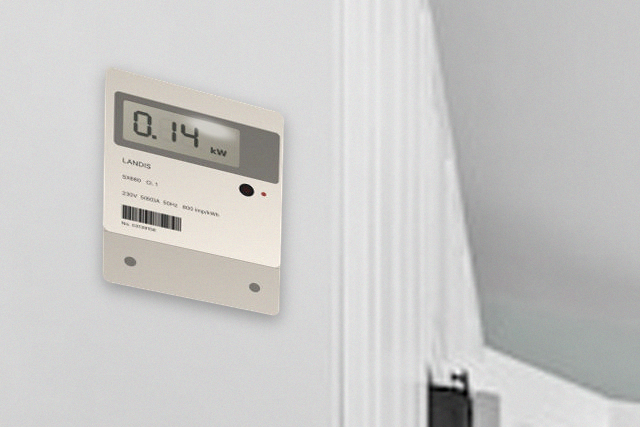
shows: value=0.14 unit=kW
